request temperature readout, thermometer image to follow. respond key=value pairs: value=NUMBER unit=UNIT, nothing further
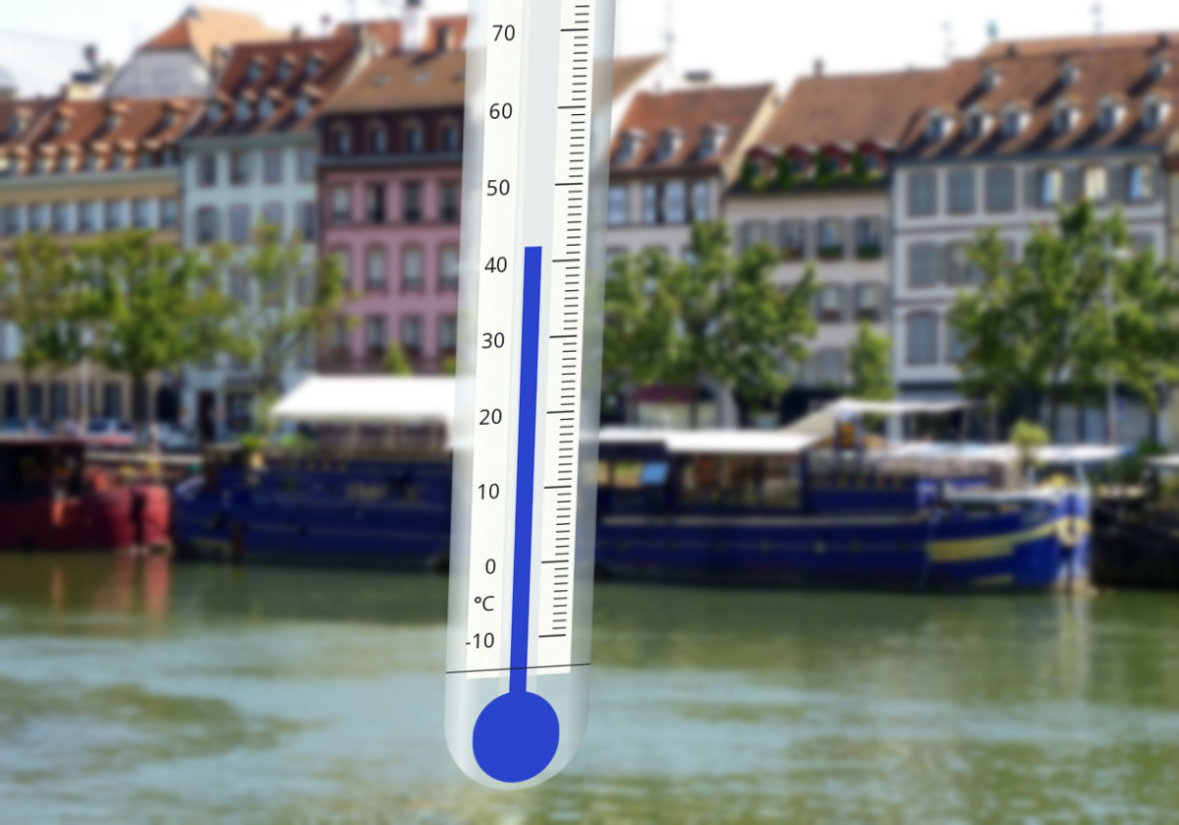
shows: value=42 unit=°C
